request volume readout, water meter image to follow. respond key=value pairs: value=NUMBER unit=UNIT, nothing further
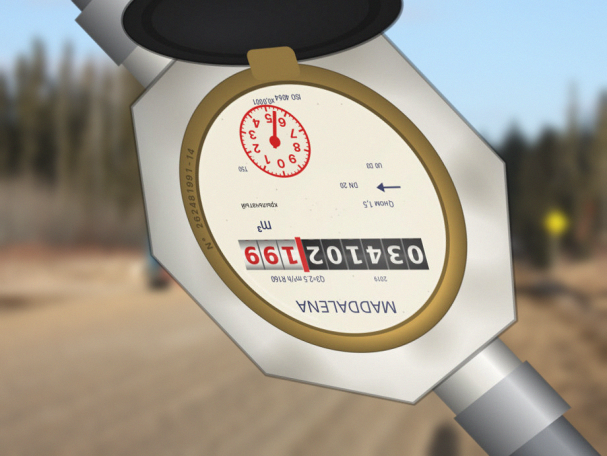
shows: value=34102.1995 unit=m³
